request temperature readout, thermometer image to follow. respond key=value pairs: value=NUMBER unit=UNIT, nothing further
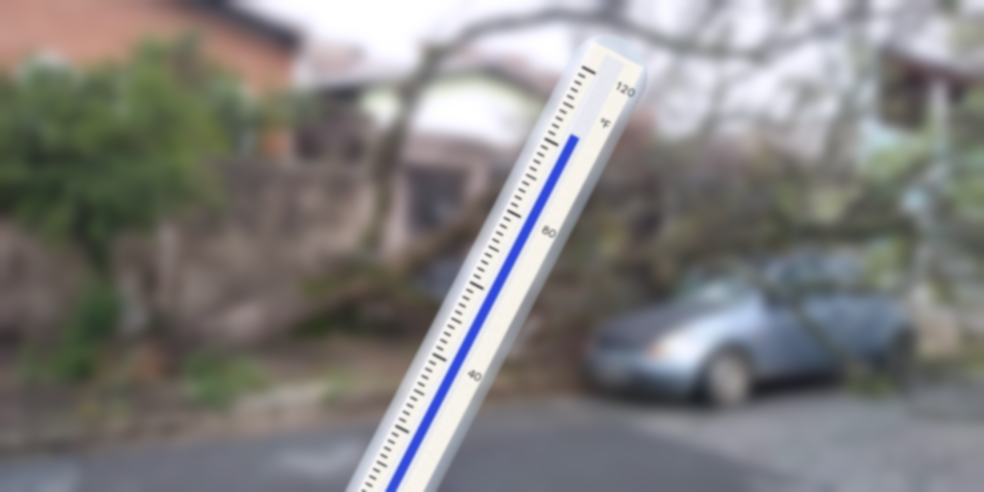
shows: value=104 unit=°F
